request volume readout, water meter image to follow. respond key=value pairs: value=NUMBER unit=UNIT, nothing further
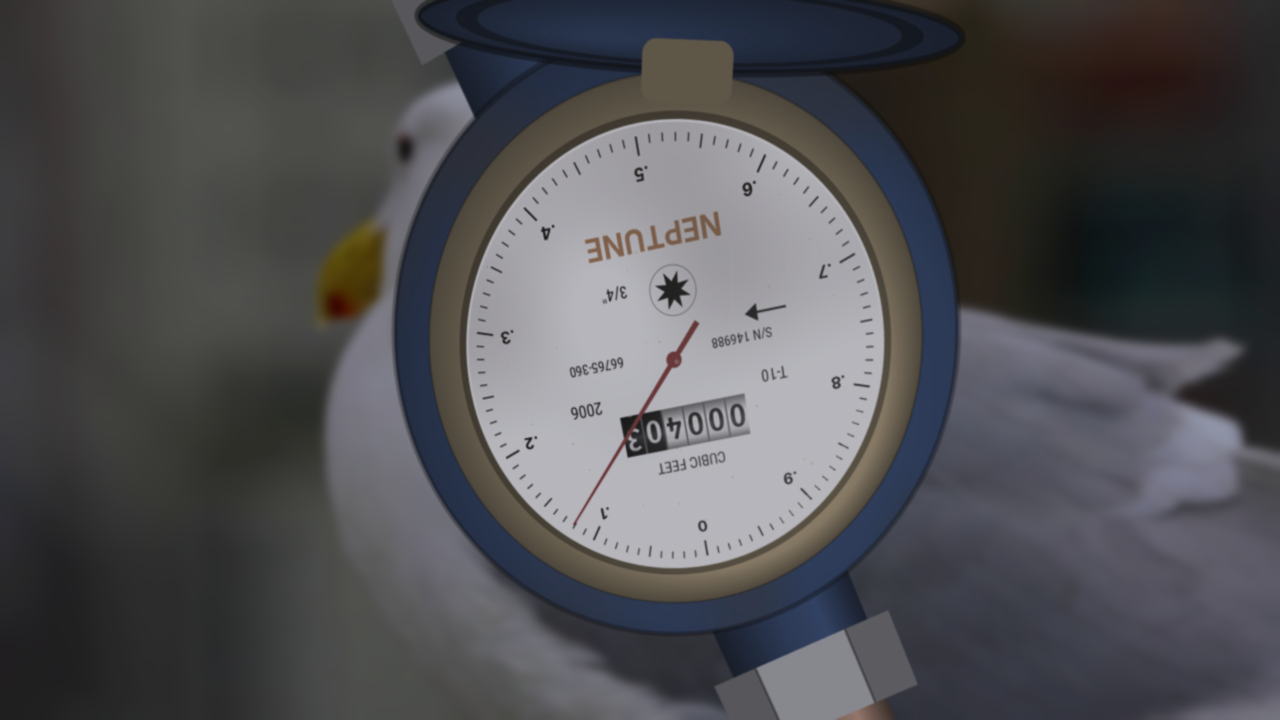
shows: value=403.12 unit=ft³
